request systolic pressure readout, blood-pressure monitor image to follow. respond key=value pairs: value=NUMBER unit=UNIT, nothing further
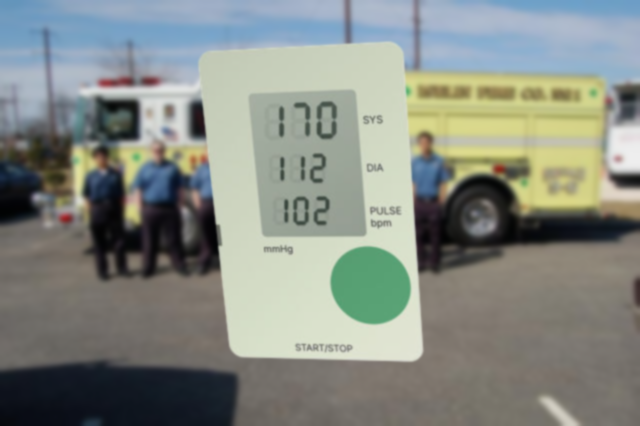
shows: value=170 unit=mmHg
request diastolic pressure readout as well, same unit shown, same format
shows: value=112 unit=mmHg
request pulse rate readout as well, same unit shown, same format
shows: value=102 unit=bpm
